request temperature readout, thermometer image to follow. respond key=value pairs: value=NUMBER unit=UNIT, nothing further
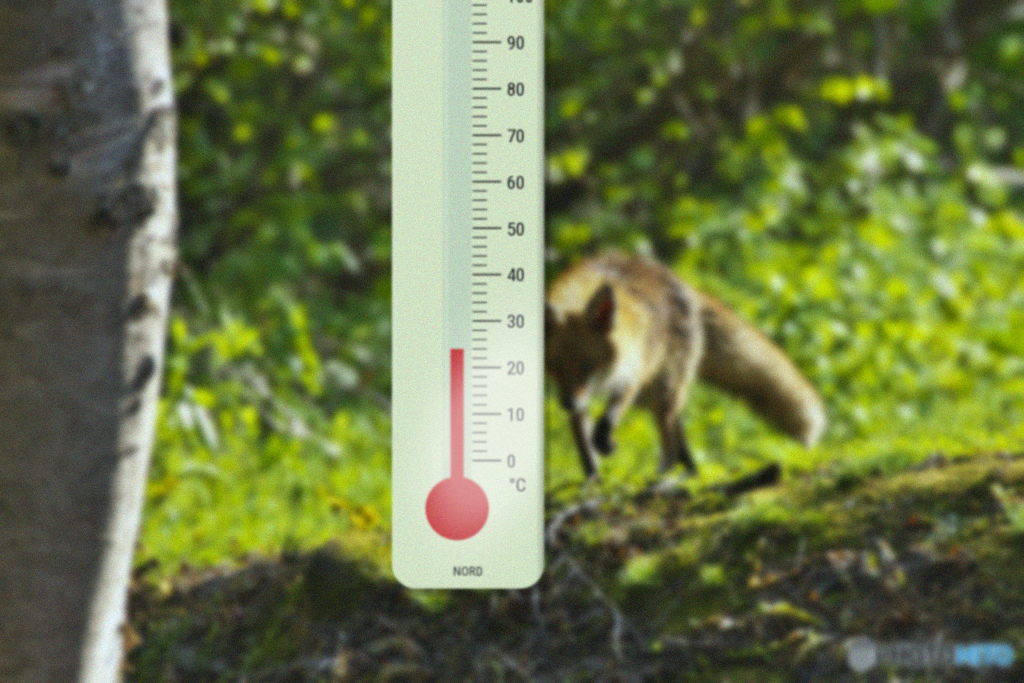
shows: value=24 unit=°C
